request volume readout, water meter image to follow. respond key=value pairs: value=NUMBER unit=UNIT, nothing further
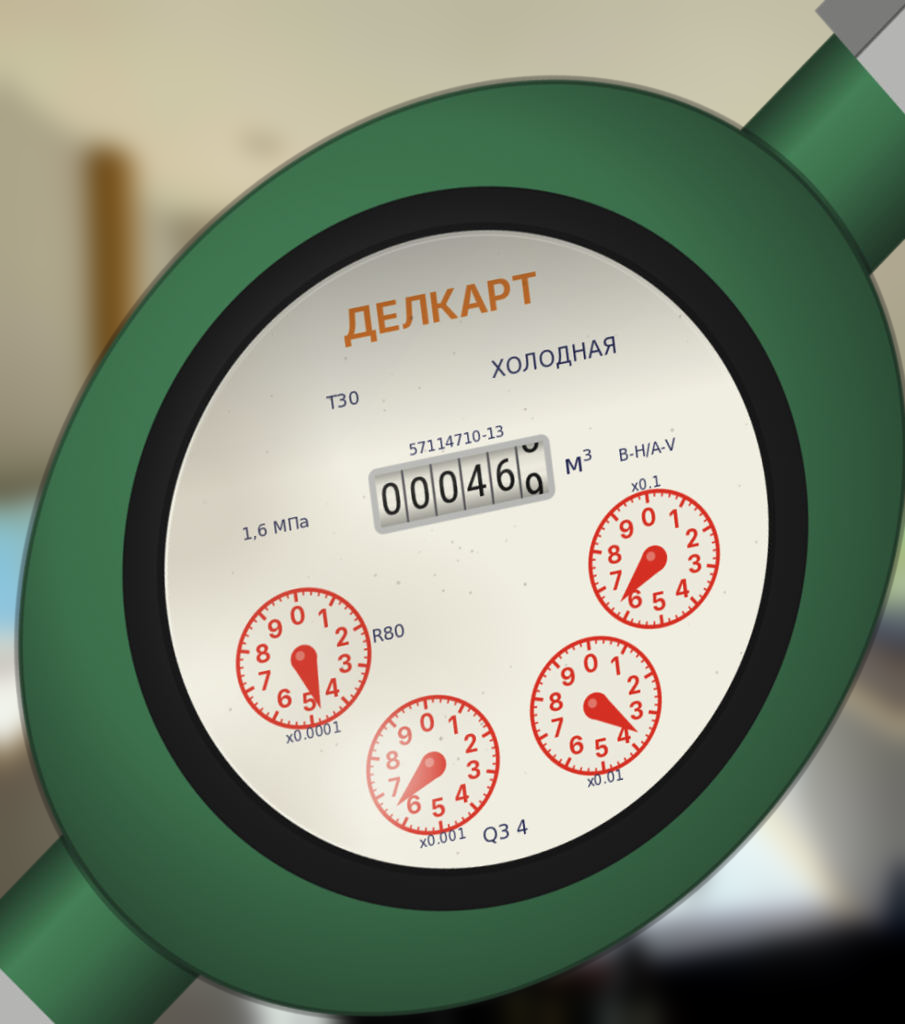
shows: value=468.6364 unit=m³
